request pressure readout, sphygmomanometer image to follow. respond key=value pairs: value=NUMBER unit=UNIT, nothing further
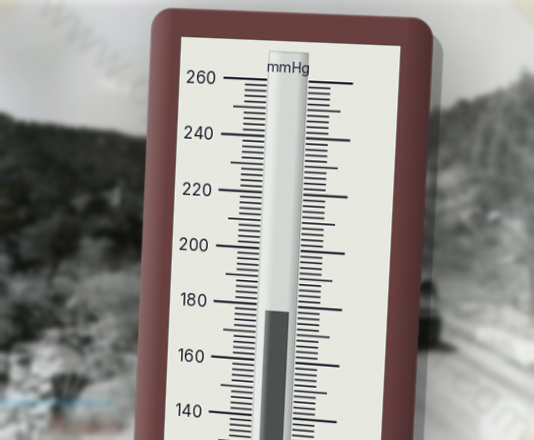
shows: value=178 unit=mmHg
